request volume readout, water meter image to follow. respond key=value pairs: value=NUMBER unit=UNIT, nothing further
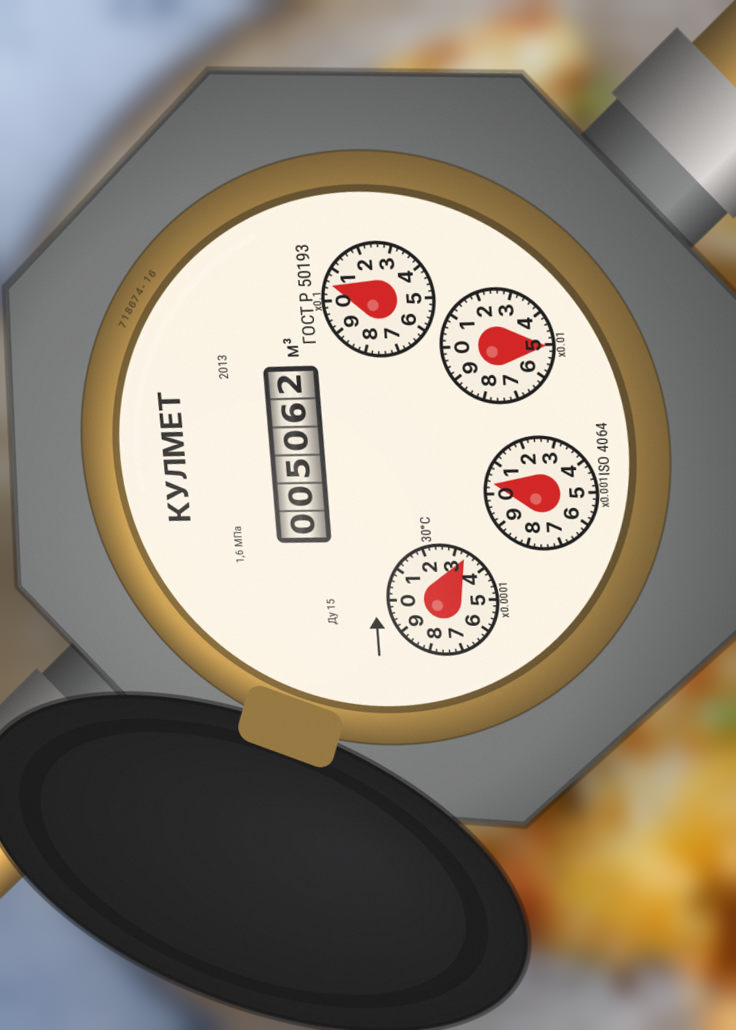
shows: value=5062.0503 unit=m³
